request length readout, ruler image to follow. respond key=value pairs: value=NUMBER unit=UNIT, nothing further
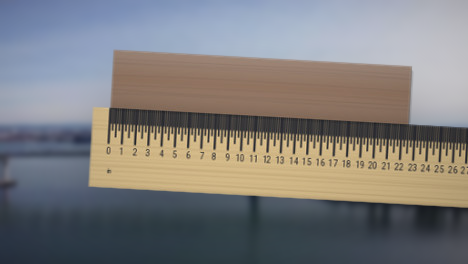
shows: value=22.5 unit=in
